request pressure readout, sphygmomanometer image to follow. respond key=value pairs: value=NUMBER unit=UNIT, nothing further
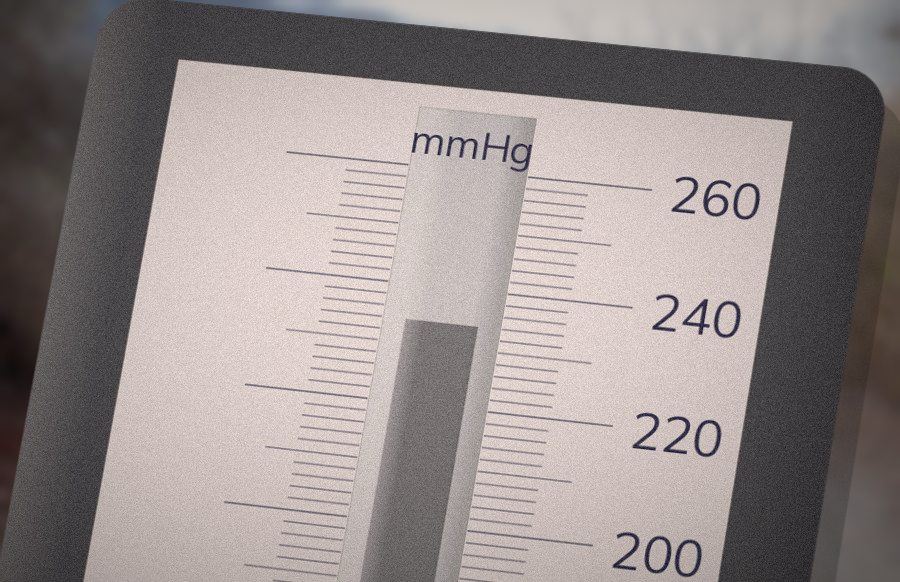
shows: value=234 unit=mmHg
